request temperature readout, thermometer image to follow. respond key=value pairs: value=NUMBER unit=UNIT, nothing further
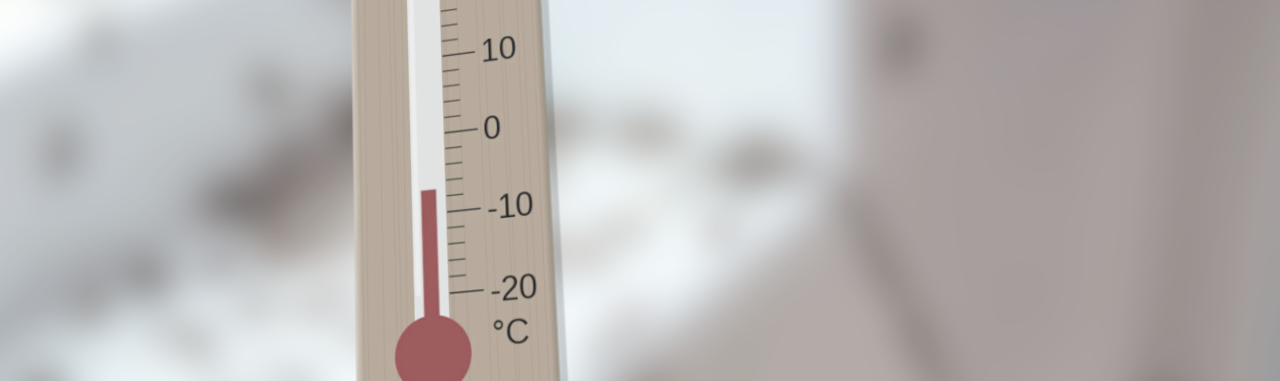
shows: value=-7 unit=°C
